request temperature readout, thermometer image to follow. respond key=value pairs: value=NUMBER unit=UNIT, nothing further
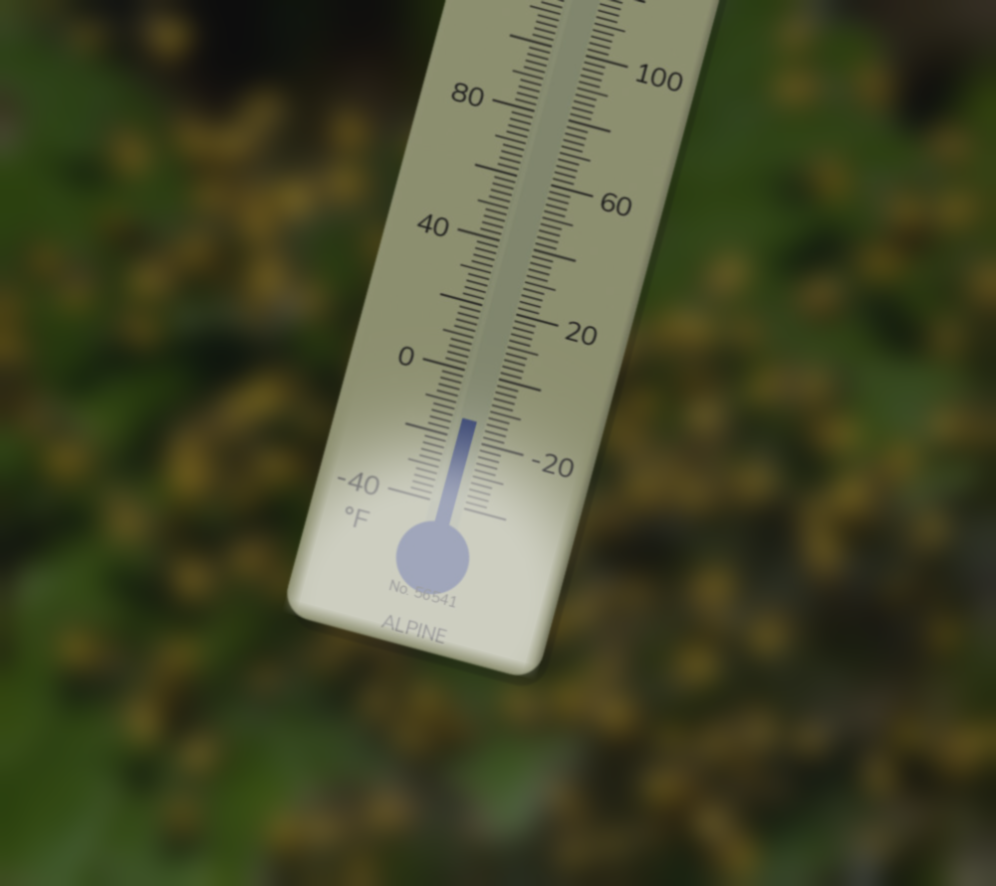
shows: value=-14 unit=°F
